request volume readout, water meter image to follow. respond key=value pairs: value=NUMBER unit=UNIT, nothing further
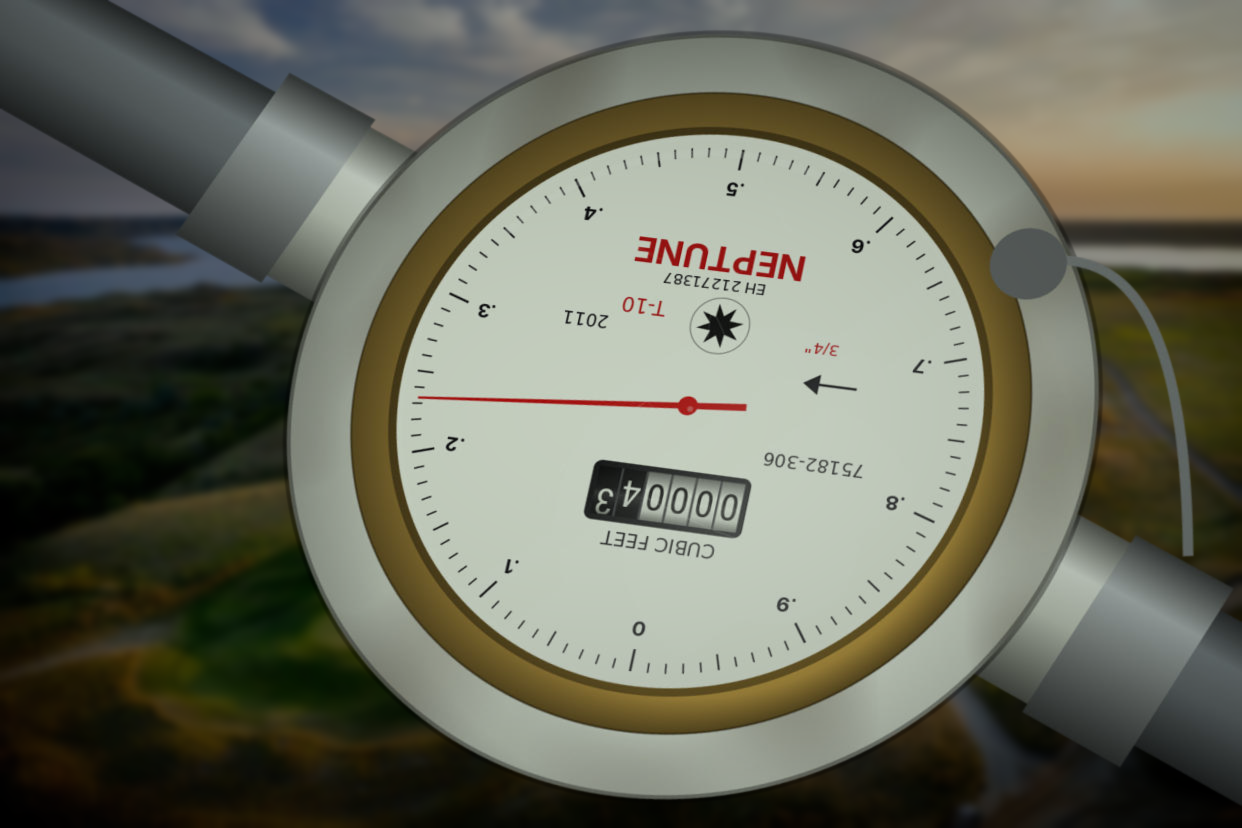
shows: value=43.23 unit=ft³
